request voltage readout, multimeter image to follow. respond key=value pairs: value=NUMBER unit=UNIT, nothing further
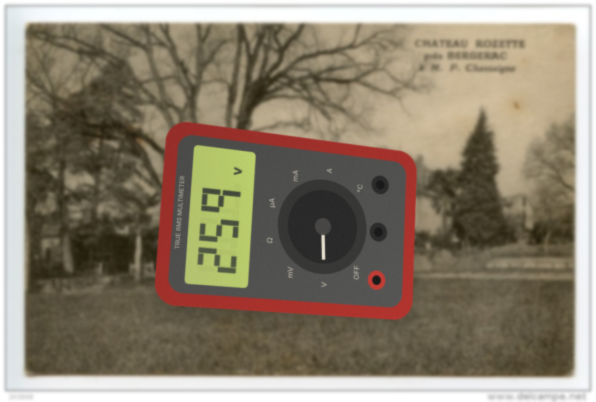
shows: value=259 unit=V
